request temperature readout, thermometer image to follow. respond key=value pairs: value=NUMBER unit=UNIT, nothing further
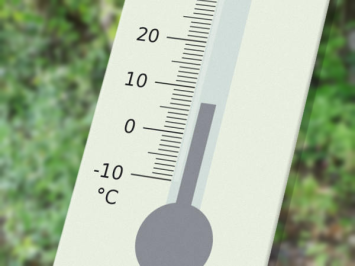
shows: value=7 unit=°C
